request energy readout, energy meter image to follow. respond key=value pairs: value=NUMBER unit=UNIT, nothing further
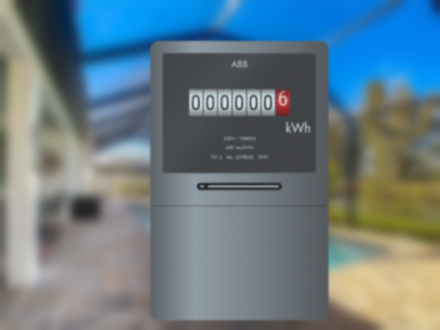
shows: value=0.6 unit=kWh
